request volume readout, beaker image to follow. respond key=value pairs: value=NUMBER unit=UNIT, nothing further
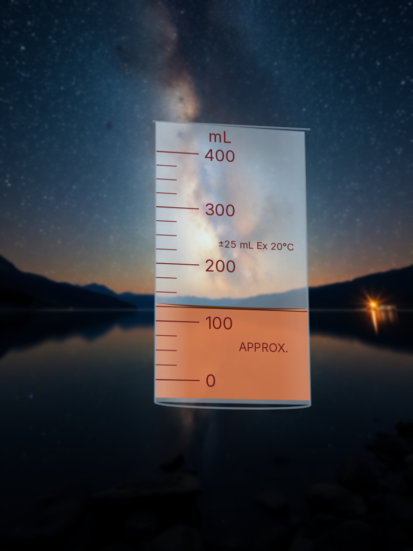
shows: value=125 unit=mL
